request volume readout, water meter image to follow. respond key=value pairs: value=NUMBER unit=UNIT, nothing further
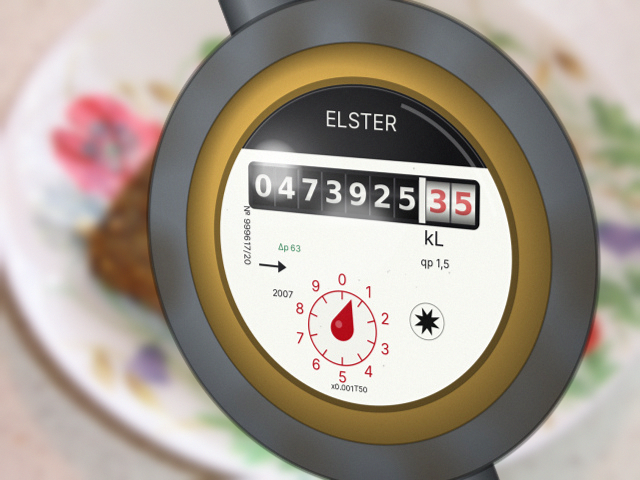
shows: value=473925.350 unit=kL
